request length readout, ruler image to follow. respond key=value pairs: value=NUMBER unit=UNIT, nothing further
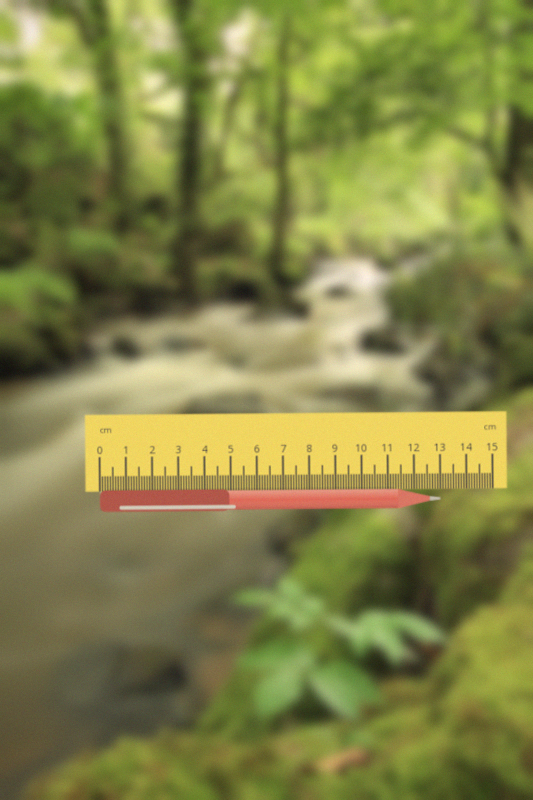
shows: value=13 unit=cm
